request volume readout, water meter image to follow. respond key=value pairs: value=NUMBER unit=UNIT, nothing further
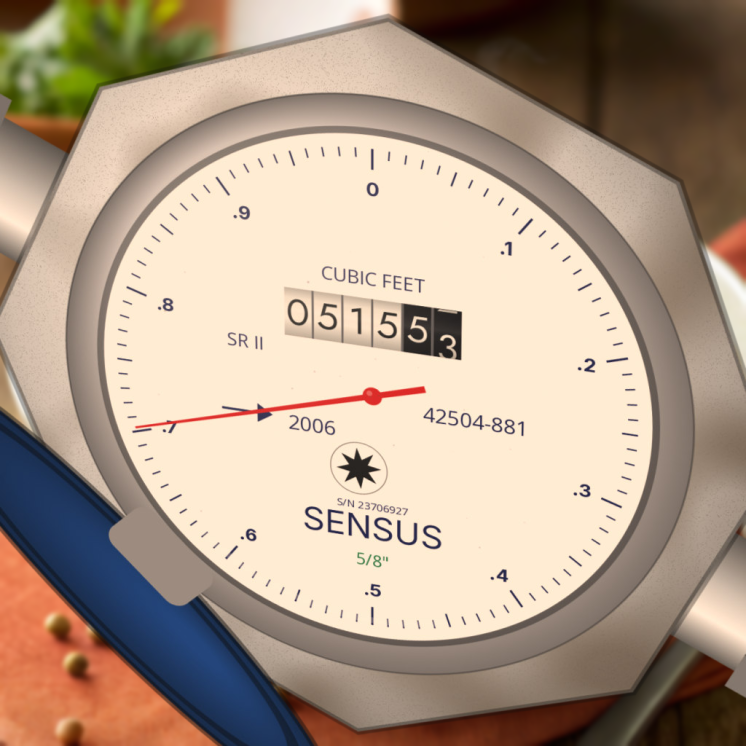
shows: value=51552.70 unit=ft³
